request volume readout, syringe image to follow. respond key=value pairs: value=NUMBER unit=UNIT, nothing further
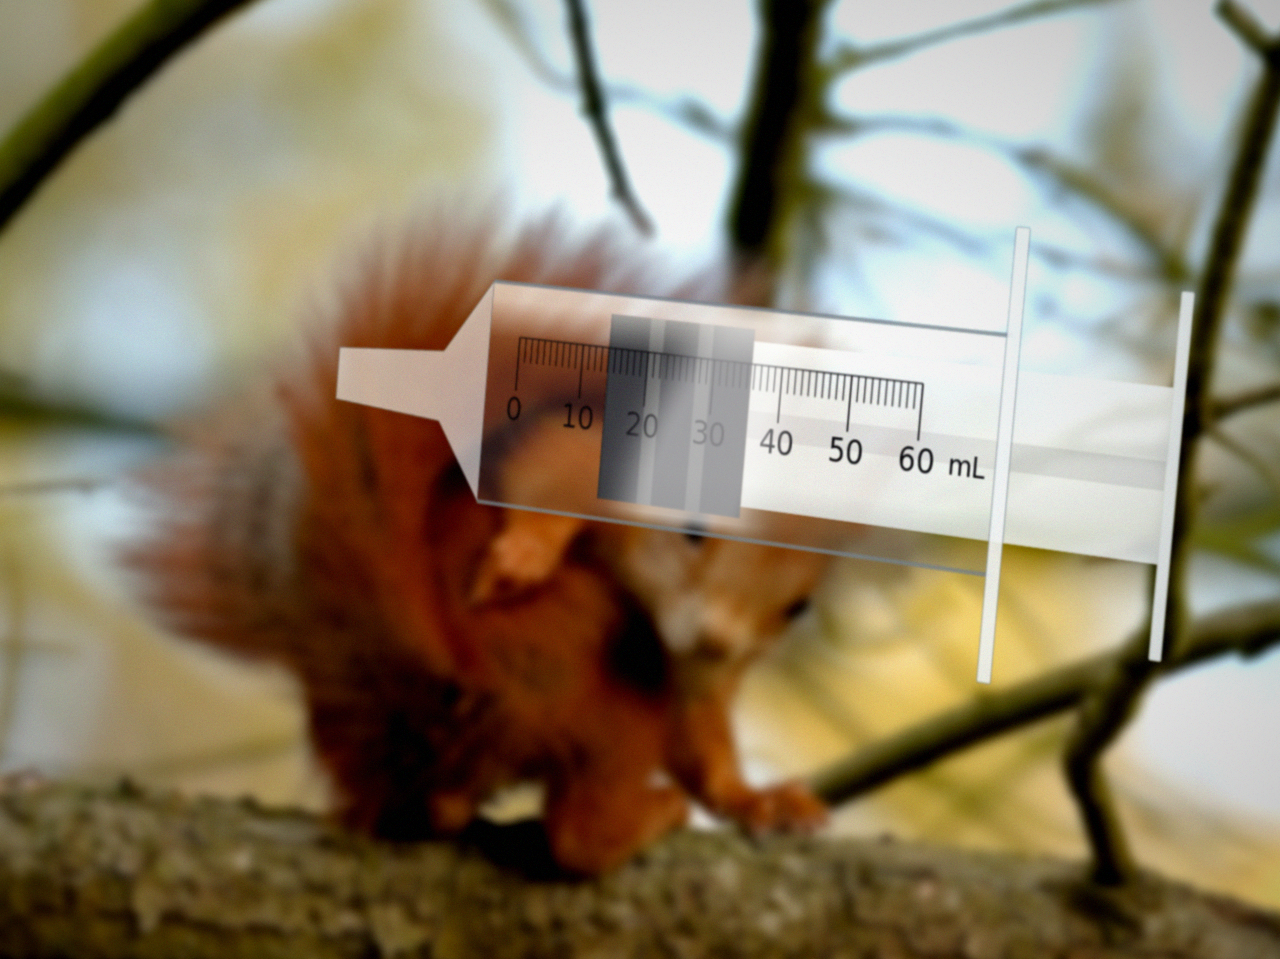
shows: value=14 unit=mL
